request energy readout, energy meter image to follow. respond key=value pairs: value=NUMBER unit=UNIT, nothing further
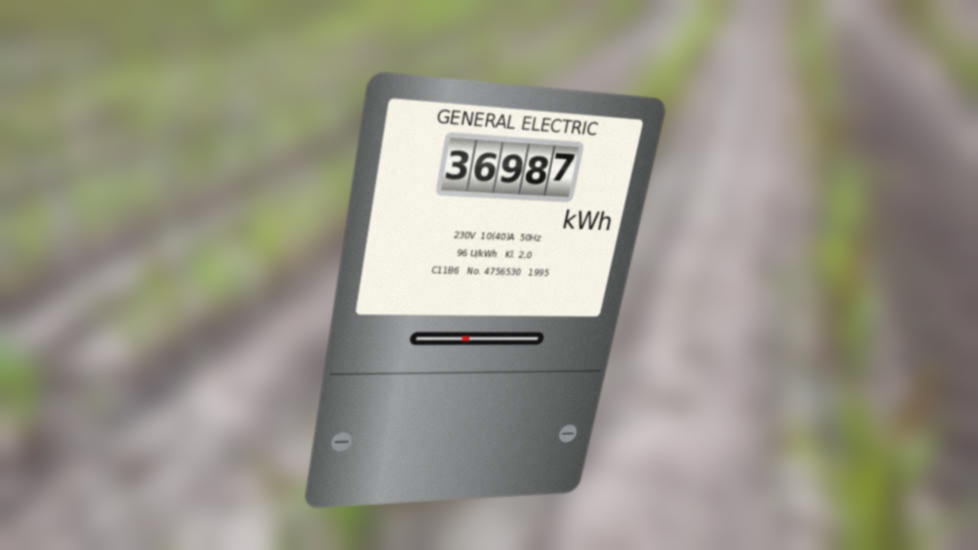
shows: value=36987 unit=kWh
